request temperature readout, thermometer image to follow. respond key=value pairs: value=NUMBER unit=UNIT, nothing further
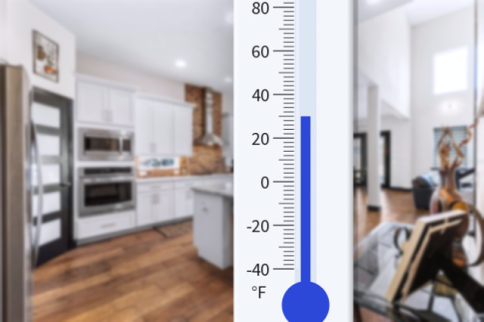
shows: value=30 unit=°F
